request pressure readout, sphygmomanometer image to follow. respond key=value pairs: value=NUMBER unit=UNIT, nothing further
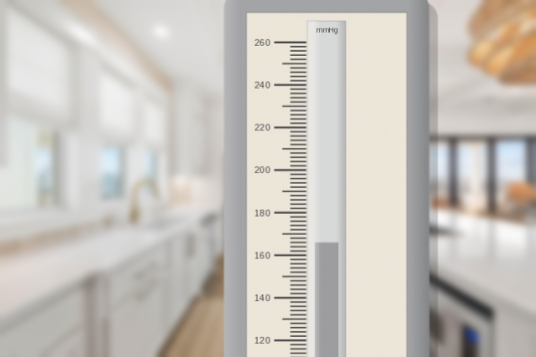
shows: value=166 unit=mmHg
